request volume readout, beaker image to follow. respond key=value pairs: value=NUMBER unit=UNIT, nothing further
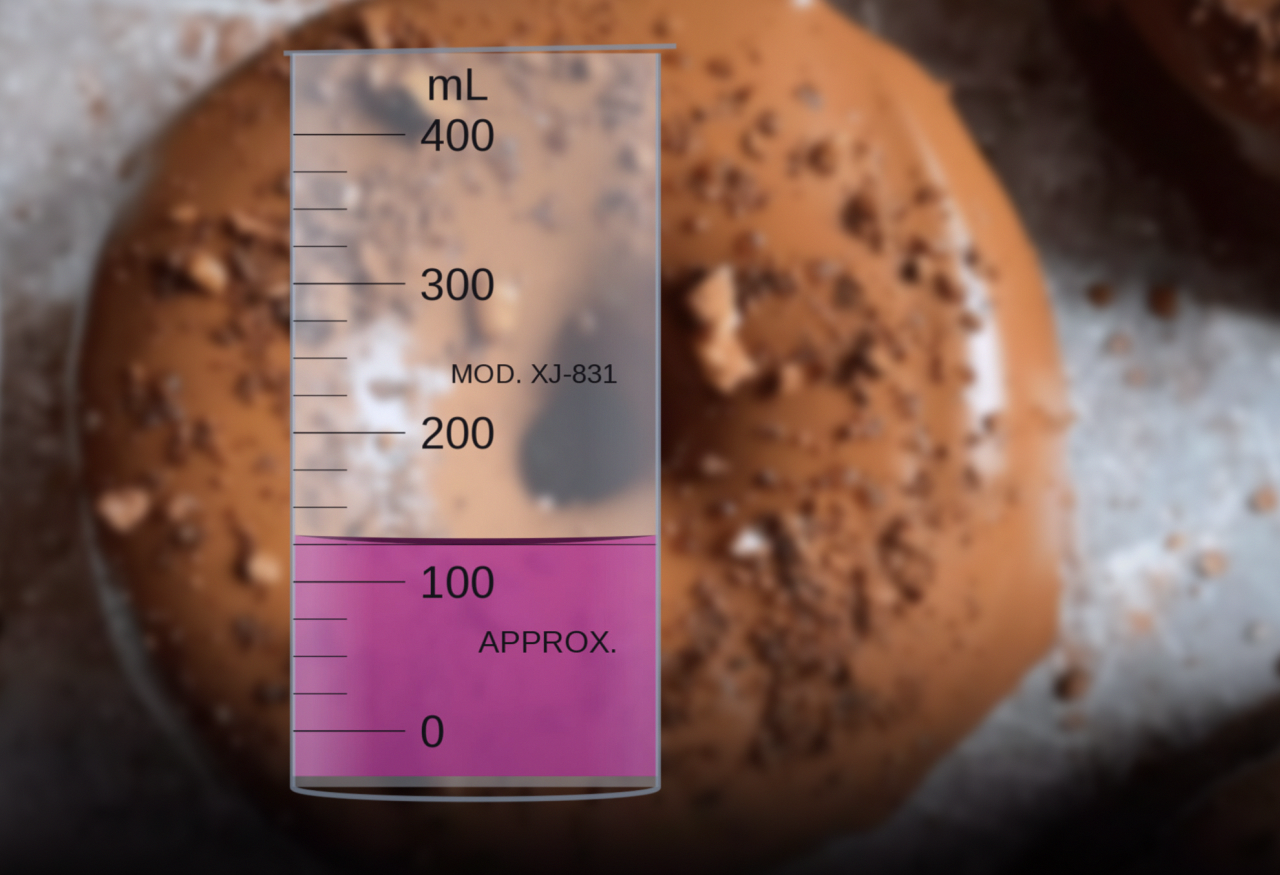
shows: value=125 unit=mL
